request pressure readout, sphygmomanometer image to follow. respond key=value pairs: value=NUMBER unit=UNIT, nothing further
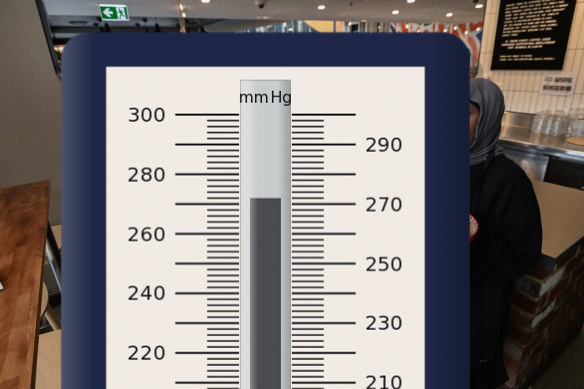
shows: value=272 unit=mmHg
